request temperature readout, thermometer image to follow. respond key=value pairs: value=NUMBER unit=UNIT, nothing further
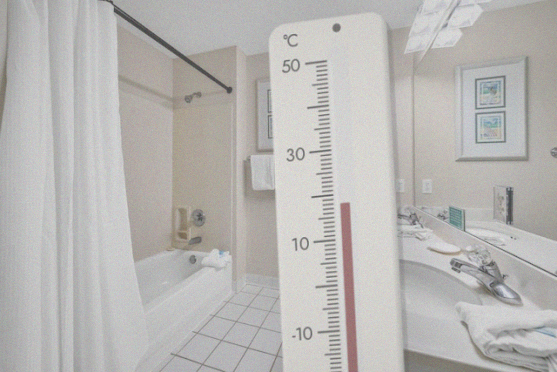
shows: value=18 unit=°C
